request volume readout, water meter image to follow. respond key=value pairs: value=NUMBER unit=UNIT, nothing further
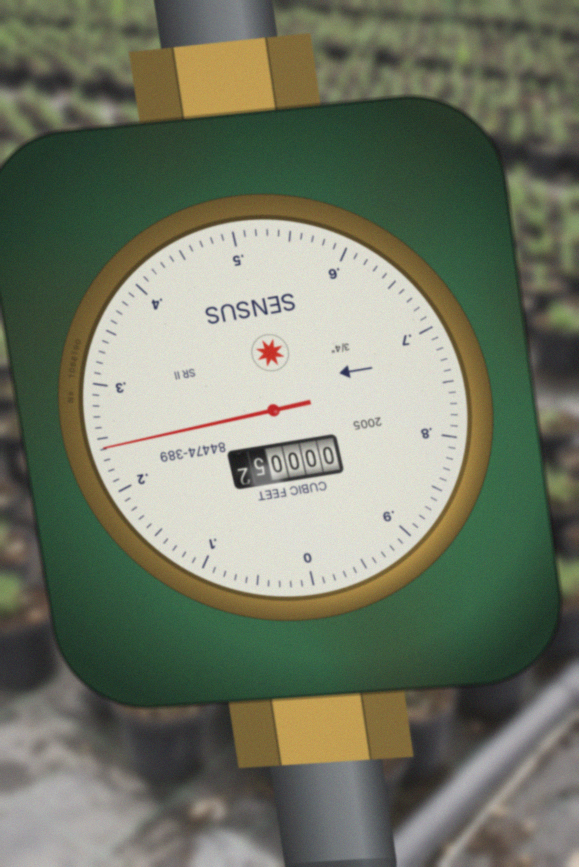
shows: value=52.24 unit=ft³
